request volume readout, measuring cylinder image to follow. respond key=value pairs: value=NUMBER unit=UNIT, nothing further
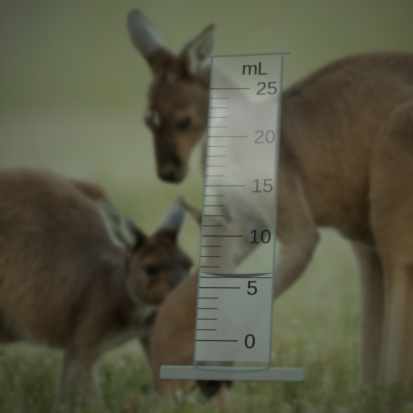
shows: value=6 unit=mL
